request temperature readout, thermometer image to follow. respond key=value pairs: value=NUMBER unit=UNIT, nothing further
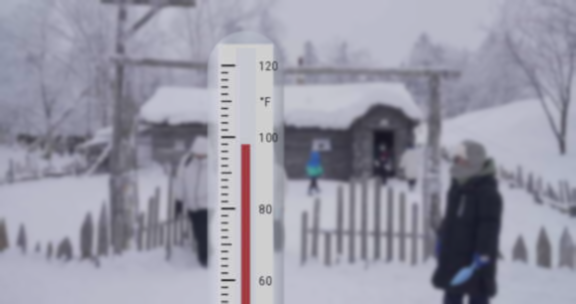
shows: value=98 unit=°F
